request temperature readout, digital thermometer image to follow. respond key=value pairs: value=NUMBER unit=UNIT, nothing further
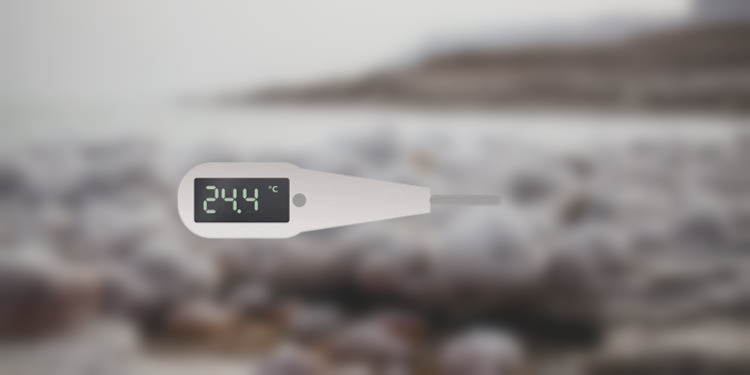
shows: value=24.4 unit=°C
